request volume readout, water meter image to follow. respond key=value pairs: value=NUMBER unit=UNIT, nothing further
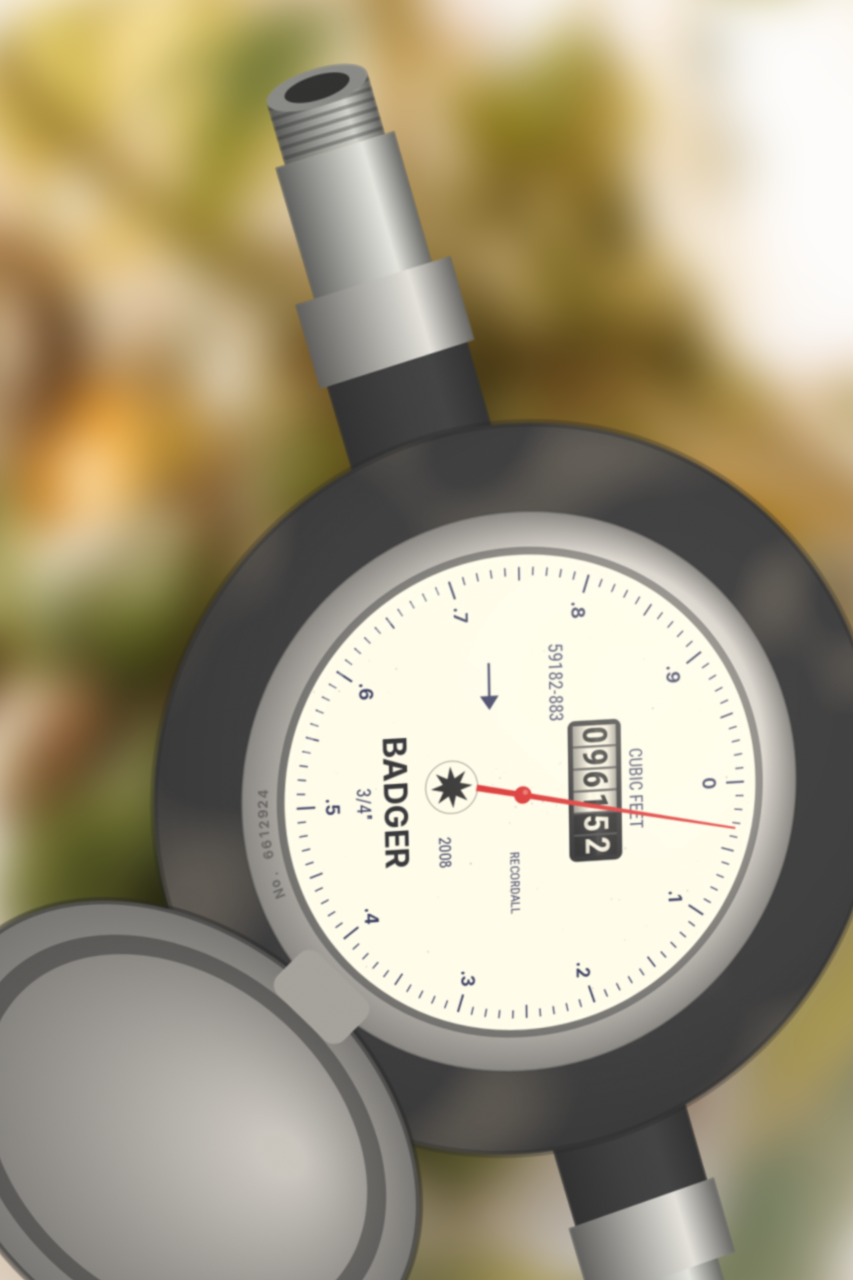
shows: value=96152.03 unit=ft³
